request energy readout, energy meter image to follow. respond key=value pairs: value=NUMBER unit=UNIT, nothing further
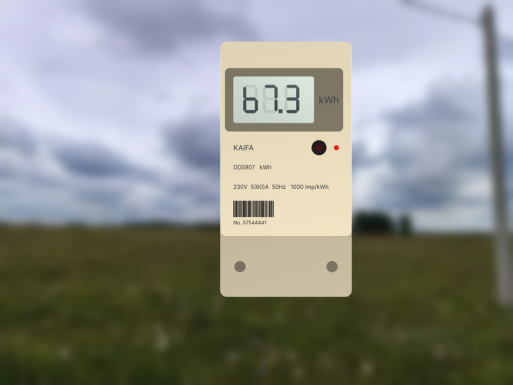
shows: value=67.3 unit=kWh
